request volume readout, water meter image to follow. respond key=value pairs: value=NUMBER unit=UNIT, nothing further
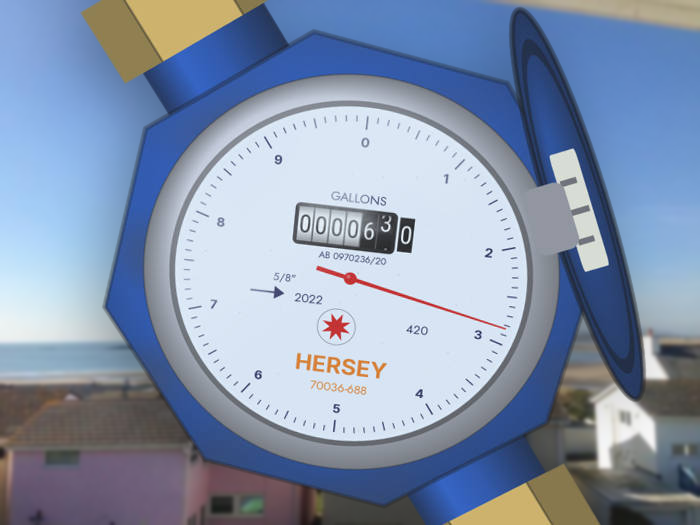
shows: value=632.8 unit=gal
